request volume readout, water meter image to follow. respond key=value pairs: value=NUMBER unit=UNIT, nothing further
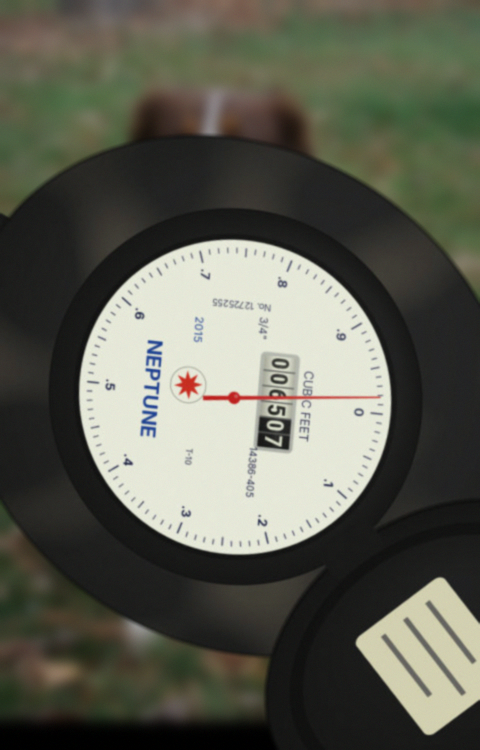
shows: value=6506.98 unit=ft³
